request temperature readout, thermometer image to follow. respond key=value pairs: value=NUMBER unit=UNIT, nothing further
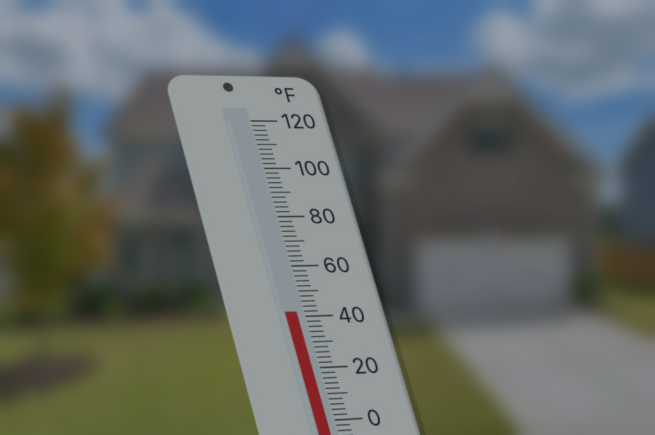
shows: value=42 unit=°F
